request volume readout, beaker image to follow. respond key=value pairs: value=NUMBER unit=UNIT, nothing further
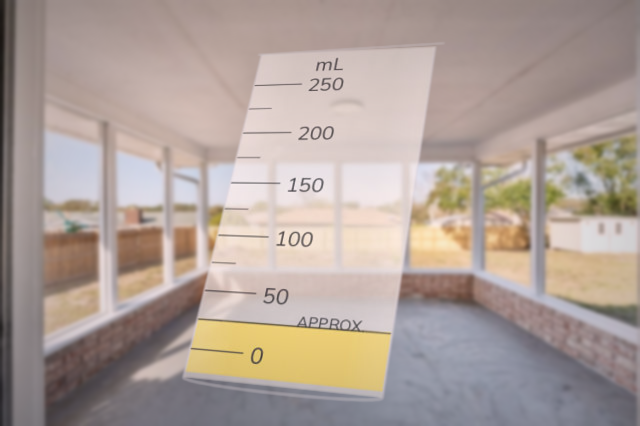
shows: value=25 unit=mL
